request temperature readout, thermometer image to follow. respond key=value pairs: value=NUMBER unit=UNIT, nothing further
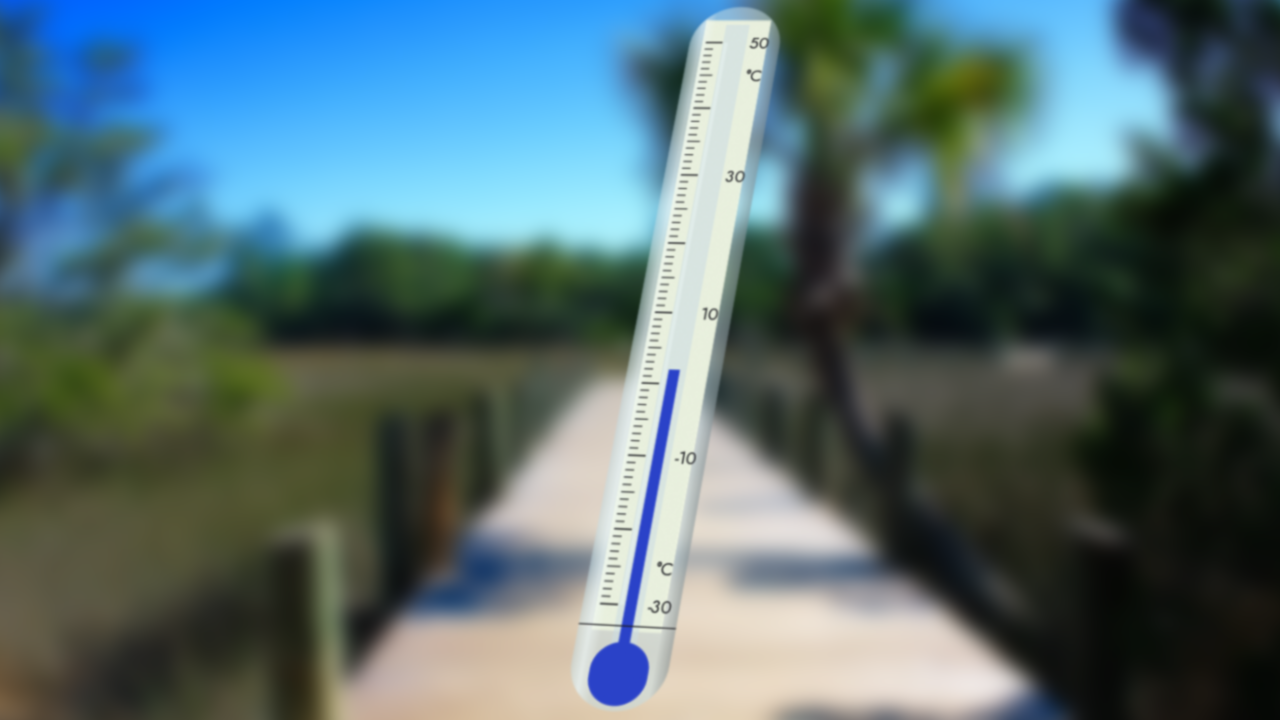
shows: value=2 unit=°C
